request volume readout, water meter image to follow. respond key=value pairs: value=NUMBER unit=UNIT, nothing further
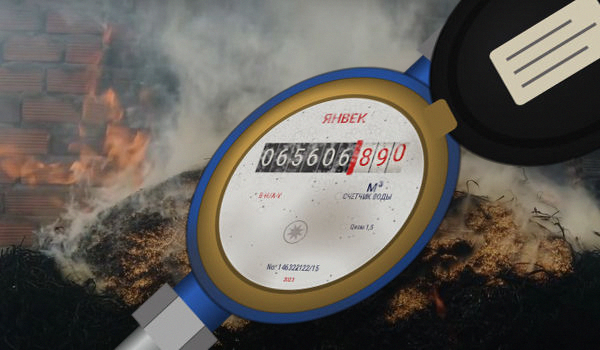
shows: value=65606.890 unit=m³
